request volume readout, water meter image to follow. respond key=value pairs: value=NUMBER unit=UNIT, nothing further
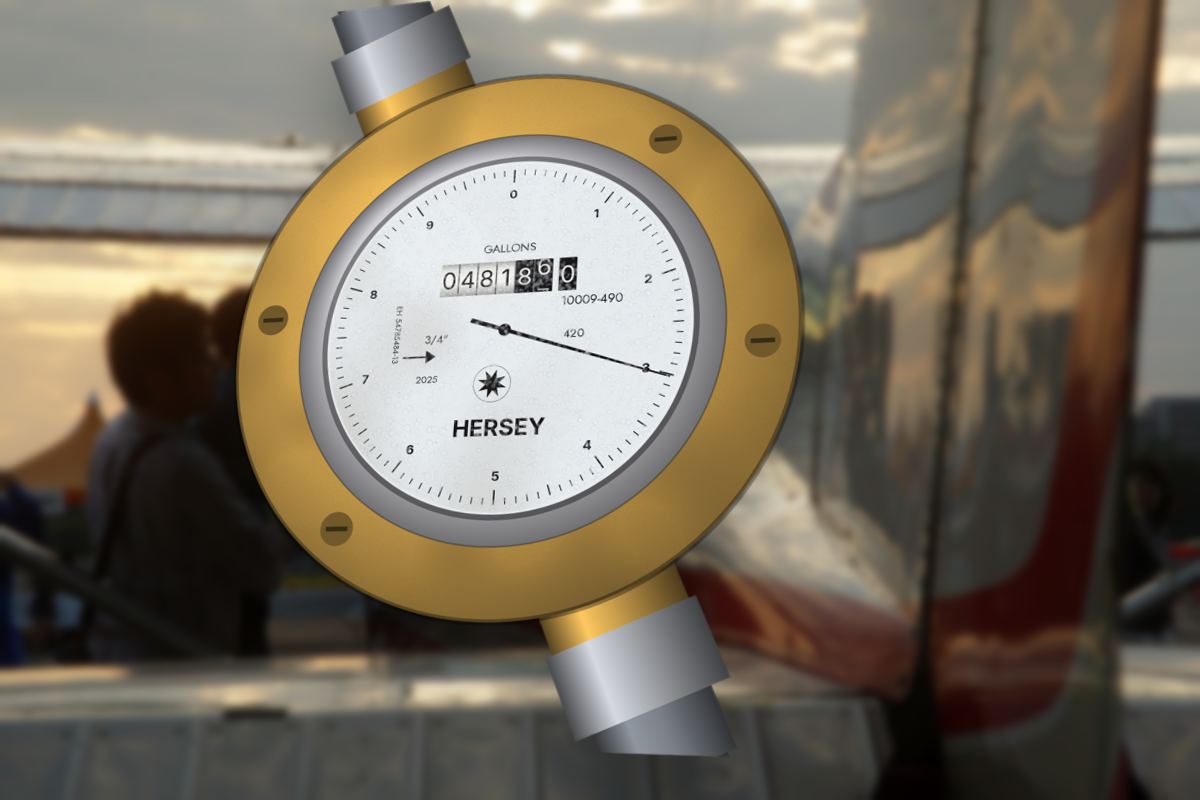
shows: value=481863.0 unit=gal
